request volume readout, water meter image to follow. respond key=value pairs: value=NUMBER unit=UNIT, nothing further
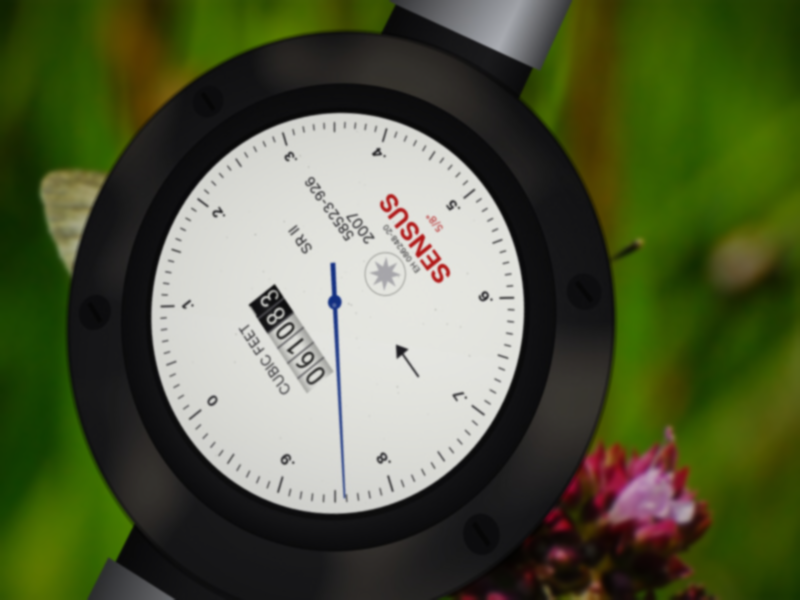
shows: value=61082.84 unit=ft³
